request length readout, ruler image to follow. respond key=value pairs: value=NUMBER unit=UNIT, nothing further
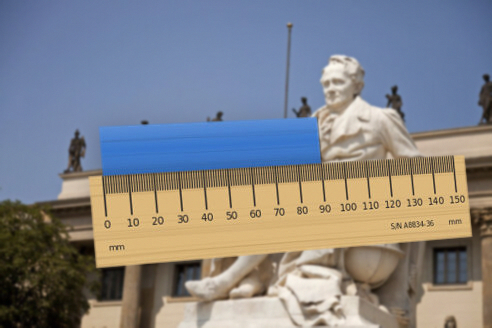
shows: value=90 unit=mm
